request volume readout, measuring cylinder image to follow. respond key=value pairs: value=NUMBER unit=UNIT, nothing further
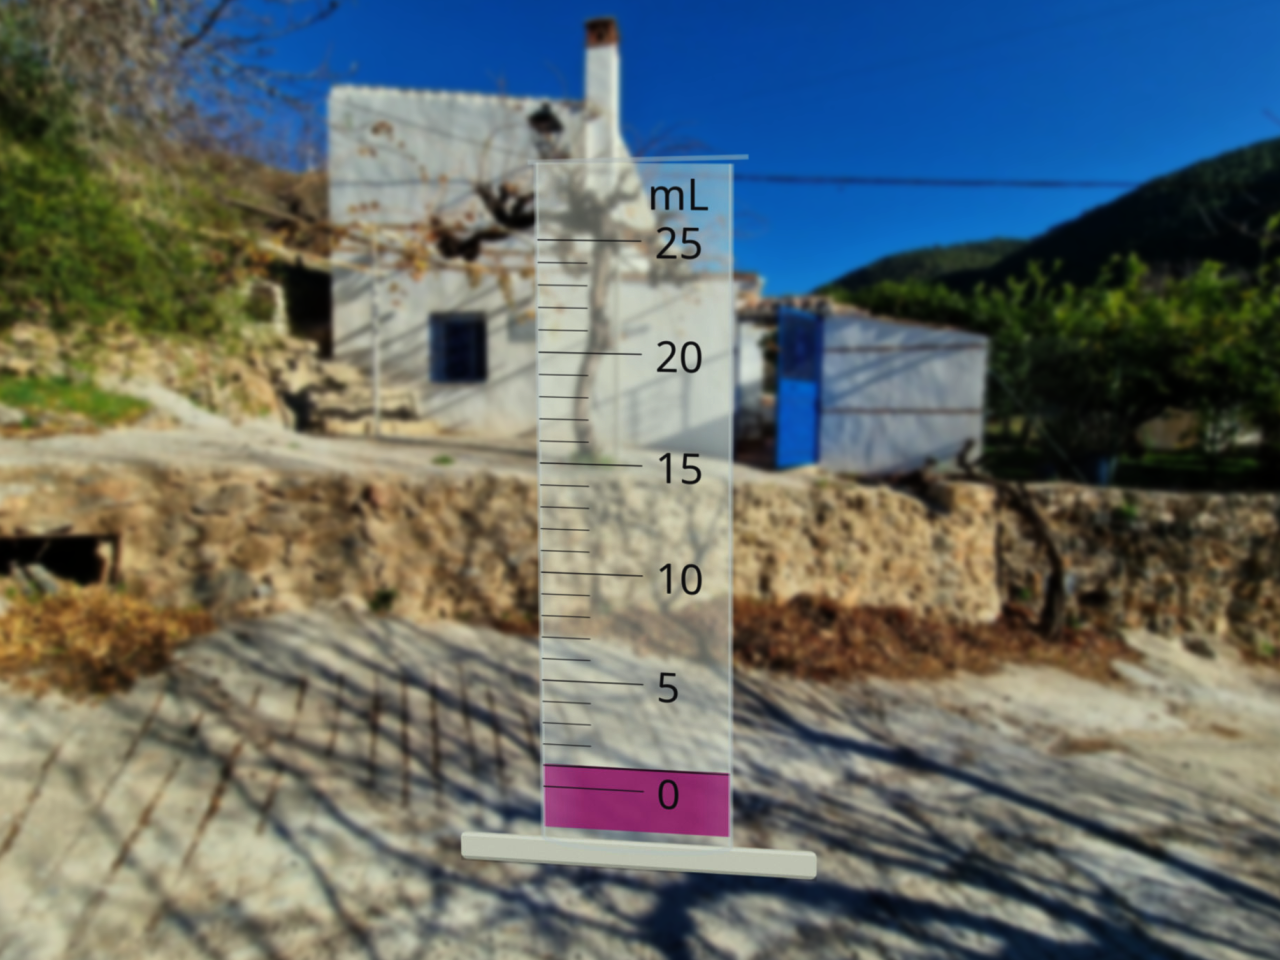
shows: value=1 unit=mL
